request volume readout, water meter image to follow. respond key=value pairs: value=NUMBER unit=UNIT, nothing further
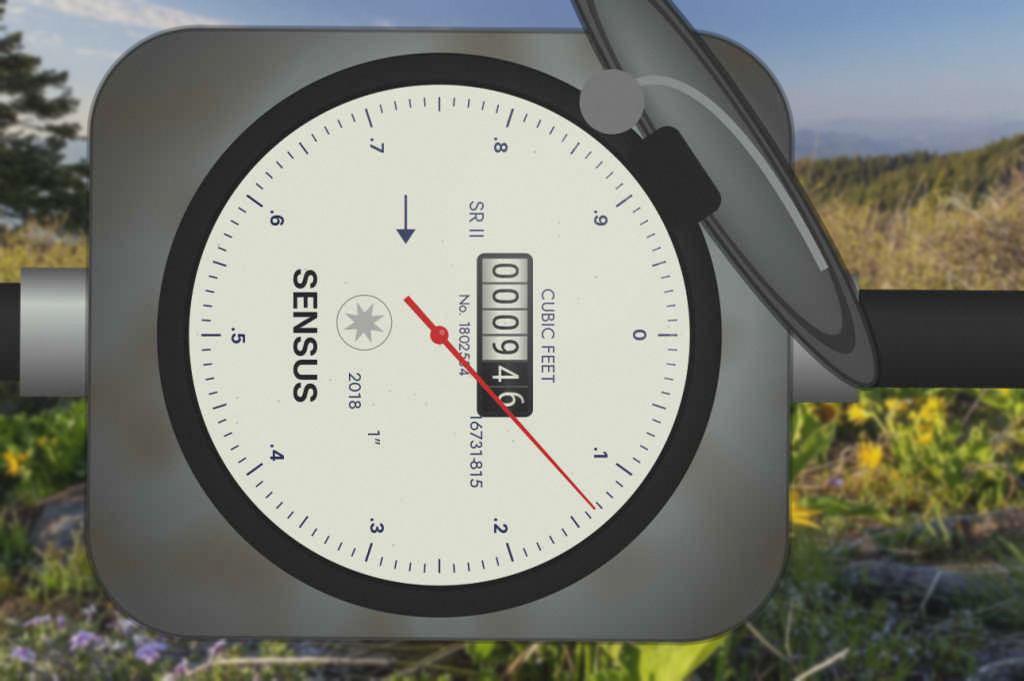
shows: value=946.13 unit=ft³
